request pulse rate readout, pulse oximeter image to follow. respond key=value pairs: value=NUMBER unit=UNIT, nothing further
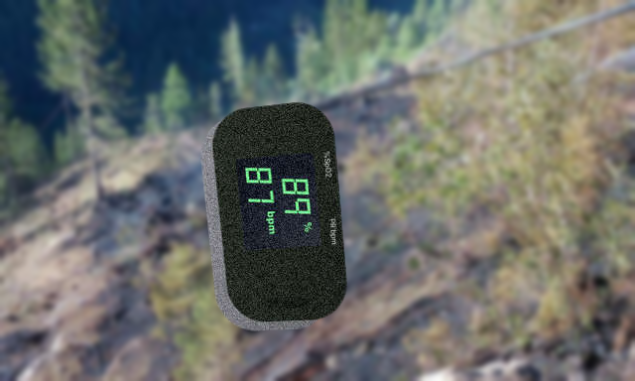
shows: value=87 unit=bpm
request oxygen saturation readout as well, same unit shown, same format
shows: value=89 unit=%
